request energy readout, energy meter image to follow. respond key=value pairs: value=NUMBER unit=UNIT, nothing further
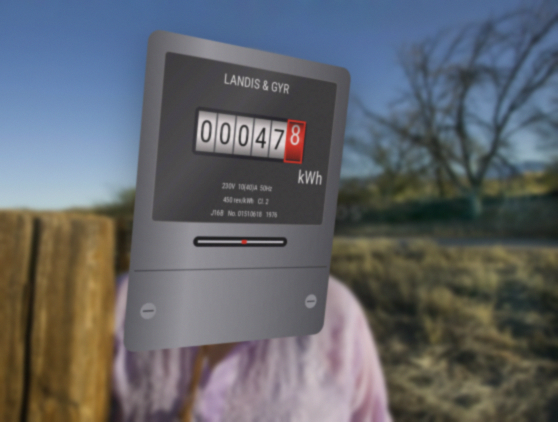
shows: value=47.8 unit=kWh
